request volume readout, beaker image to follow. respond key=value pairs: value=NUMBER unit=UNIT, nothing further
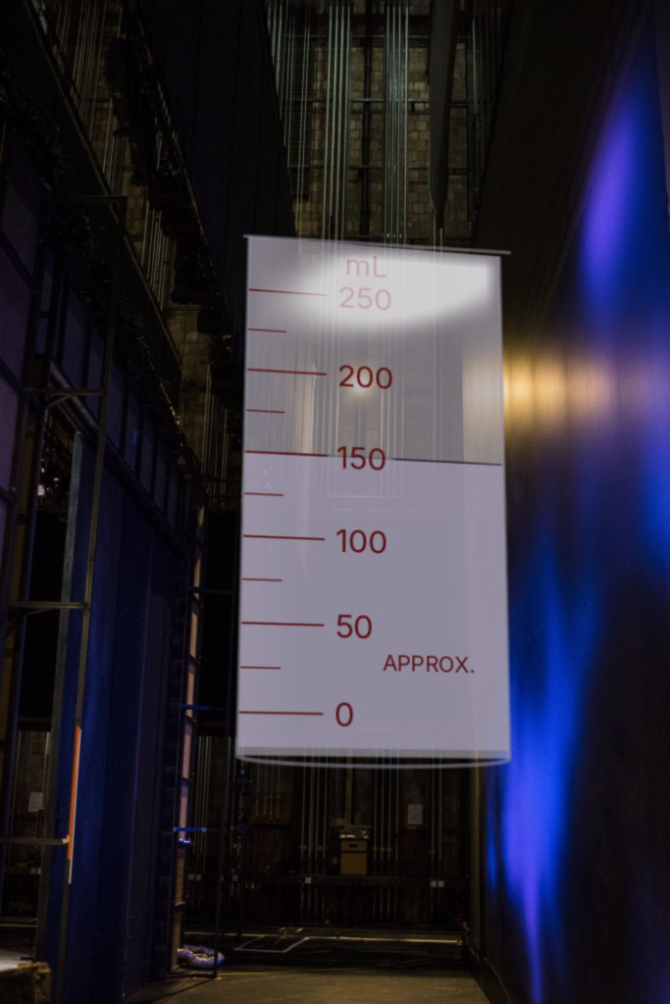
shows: value=150 unit=mL
